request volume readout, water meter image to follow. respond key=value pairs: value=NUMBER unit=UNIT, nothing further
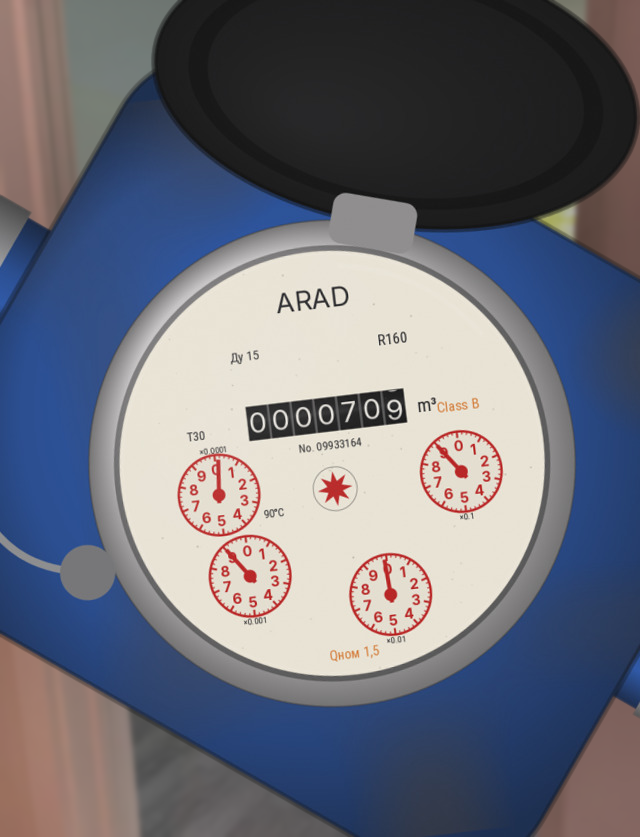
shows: value=708.8990 unit=m³
